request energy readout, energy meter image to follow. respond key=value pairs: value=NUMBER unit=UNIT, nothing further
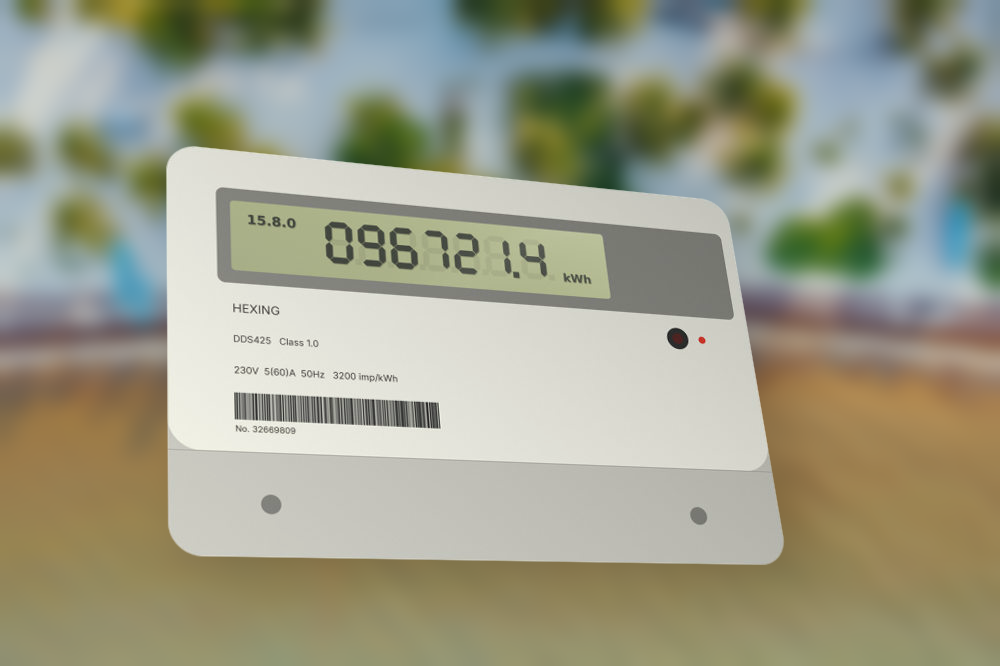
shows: value=96721.4 unit=kWh
